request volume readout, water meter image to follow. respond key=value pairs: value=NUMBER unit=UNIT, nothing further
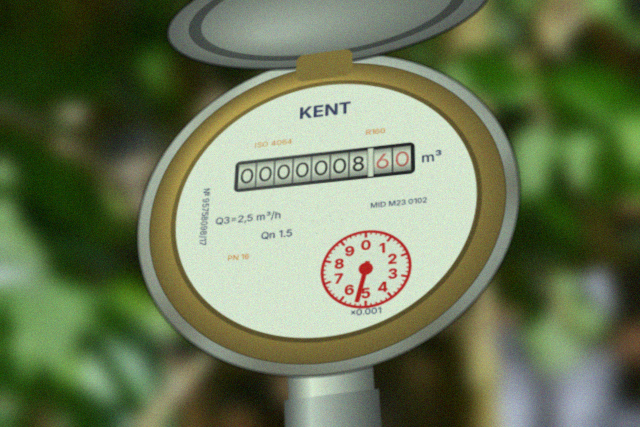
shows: value=8.605 unit=m³
